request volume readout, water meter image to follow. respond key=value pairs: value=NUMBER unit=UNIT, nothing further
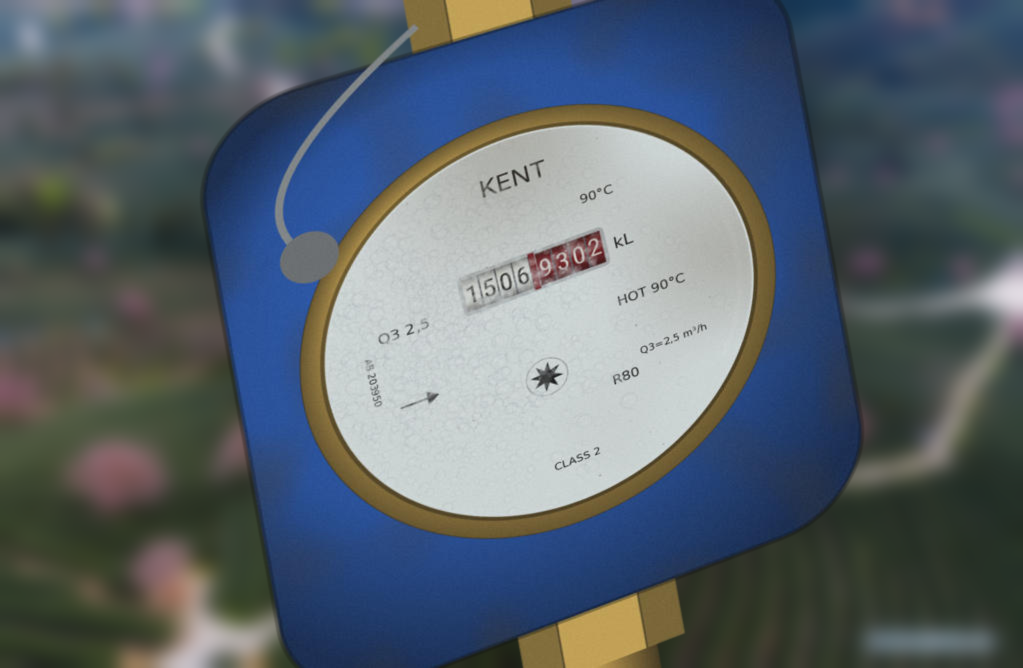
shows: value=1506.9302 unit=kL
